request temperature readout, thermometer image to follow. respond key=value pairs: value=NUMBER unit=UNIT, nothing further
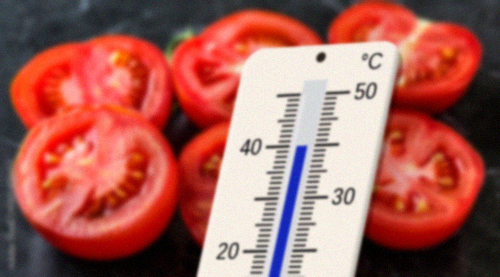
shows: value=40 unit=°C
